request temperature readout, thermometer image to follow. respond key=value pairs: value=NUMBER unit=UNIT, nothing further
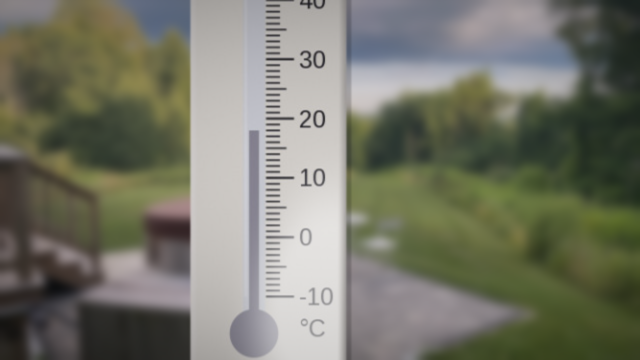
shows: value=18 unit=°C
